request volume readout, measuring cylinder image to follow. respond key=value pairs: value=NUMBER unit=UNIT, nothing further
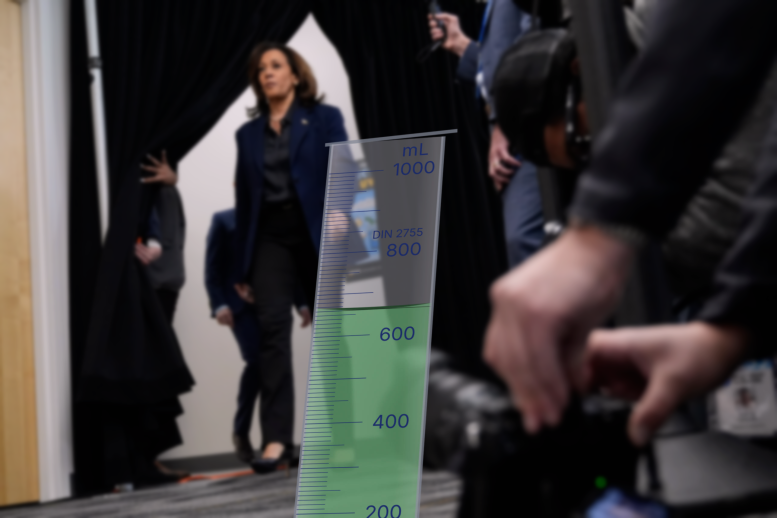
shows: value=660 unit=mL
